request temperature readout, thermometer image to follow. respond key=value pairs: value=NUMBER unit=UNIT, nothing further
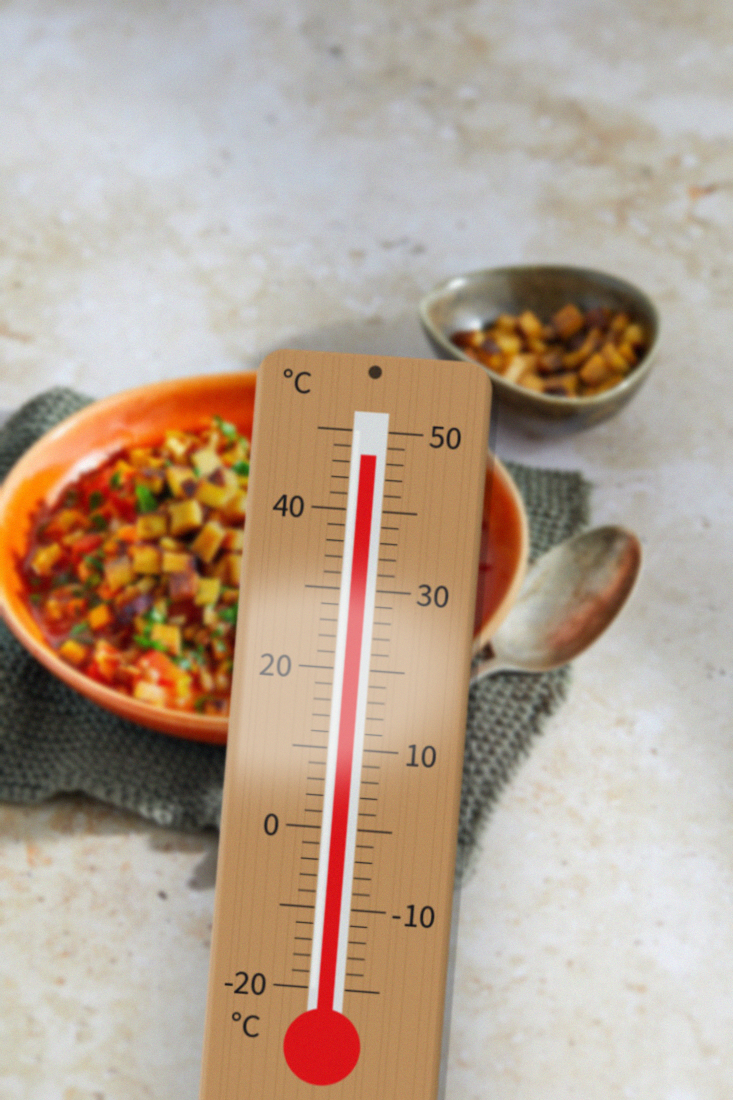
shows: value=47 unit=°C
